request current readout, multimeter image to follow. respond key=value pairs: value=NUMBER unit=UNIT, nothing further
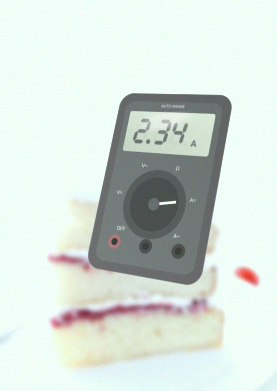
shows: value=2.34 unit=A
